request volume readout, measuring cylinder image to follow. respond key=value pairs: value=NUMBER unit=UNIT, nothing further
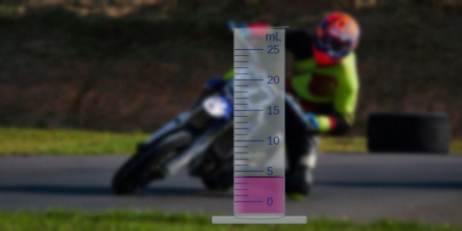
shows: value=4 unit=mL
